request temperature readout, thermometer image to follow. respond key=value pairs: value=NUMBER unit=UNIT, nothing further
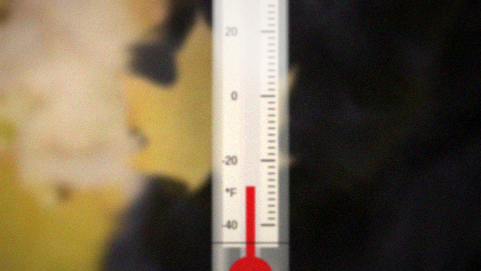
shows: value=-28 unit=°F
